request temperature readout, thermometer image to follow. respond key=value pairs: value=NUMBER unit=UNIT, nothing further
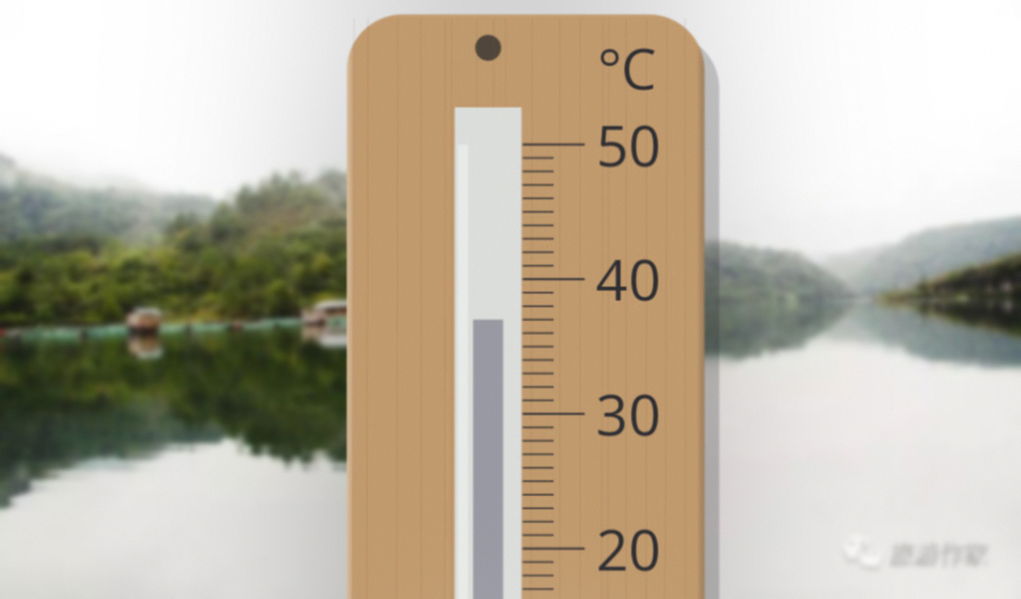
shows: value=37 unit=°C
